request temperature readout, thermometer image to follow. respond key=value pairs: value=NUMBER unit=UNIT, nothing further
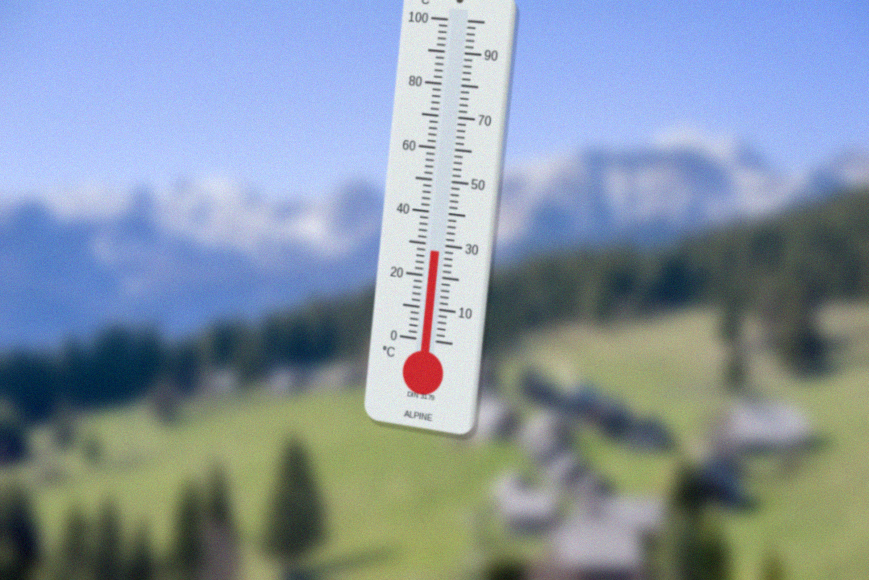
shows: value=28 unit=°C
